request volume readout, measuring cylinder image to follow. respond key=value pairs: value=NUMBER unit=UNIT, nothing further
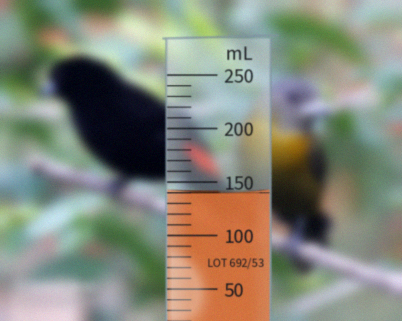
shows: value=140 unit=mL
